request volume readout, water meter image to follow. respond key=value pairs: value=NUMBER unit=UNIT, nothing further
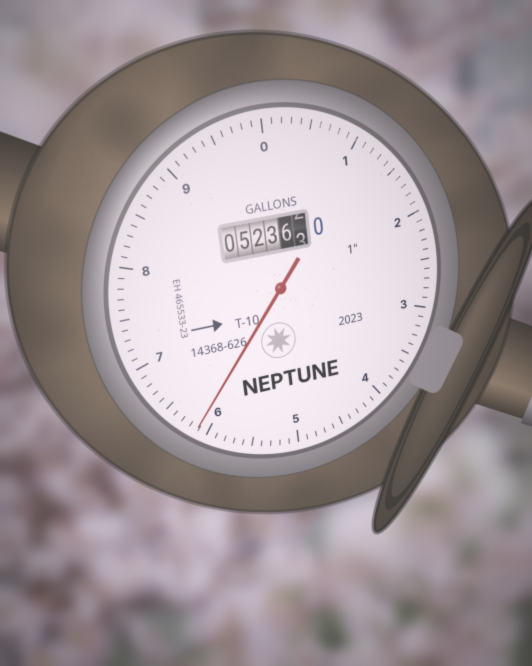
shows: value=523626.1 unit=gal
